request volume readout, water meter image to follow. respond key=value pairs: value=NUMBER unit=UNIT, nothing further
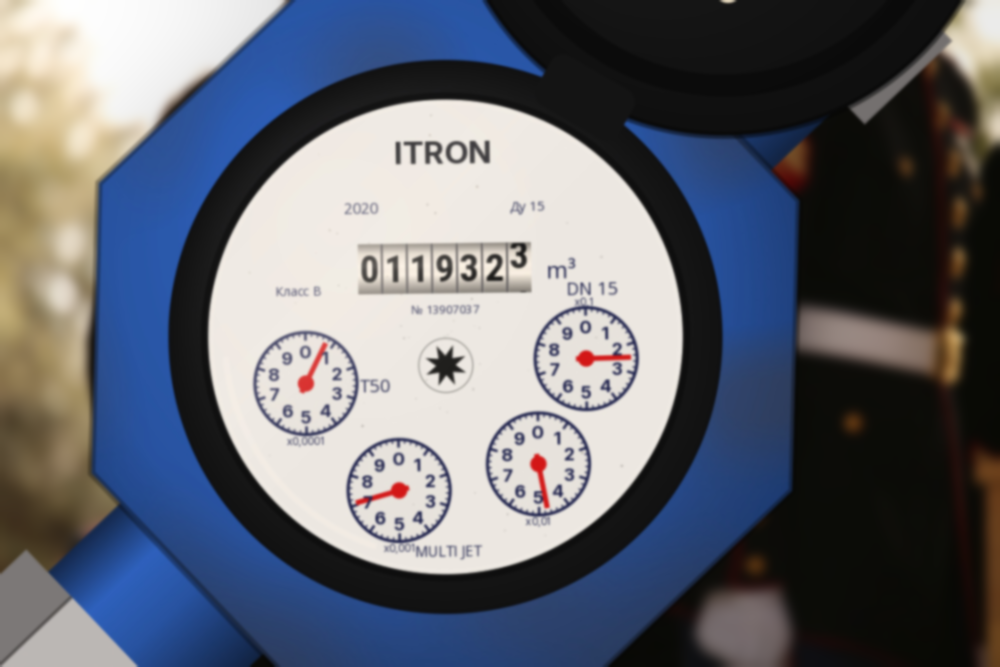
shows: value=119323.2470 unit=m³
